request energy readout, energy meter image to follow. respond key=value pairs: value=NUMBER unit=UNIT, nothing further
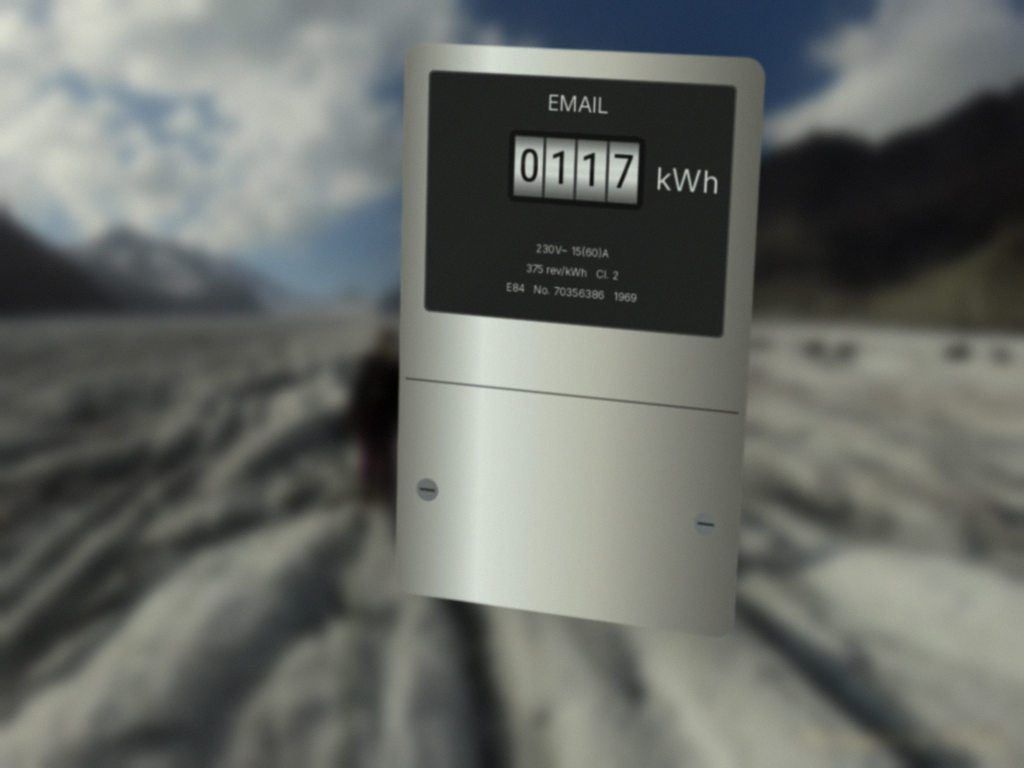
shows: value=117 unit=kWh
